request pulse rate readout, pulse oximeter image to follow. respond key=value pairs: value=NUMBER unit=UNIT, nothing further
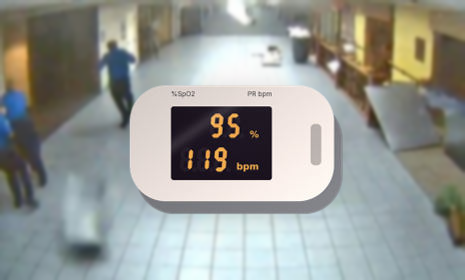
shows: value=119 unit=bpm
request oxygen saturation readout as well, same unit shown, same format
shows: value=95 unit=%
